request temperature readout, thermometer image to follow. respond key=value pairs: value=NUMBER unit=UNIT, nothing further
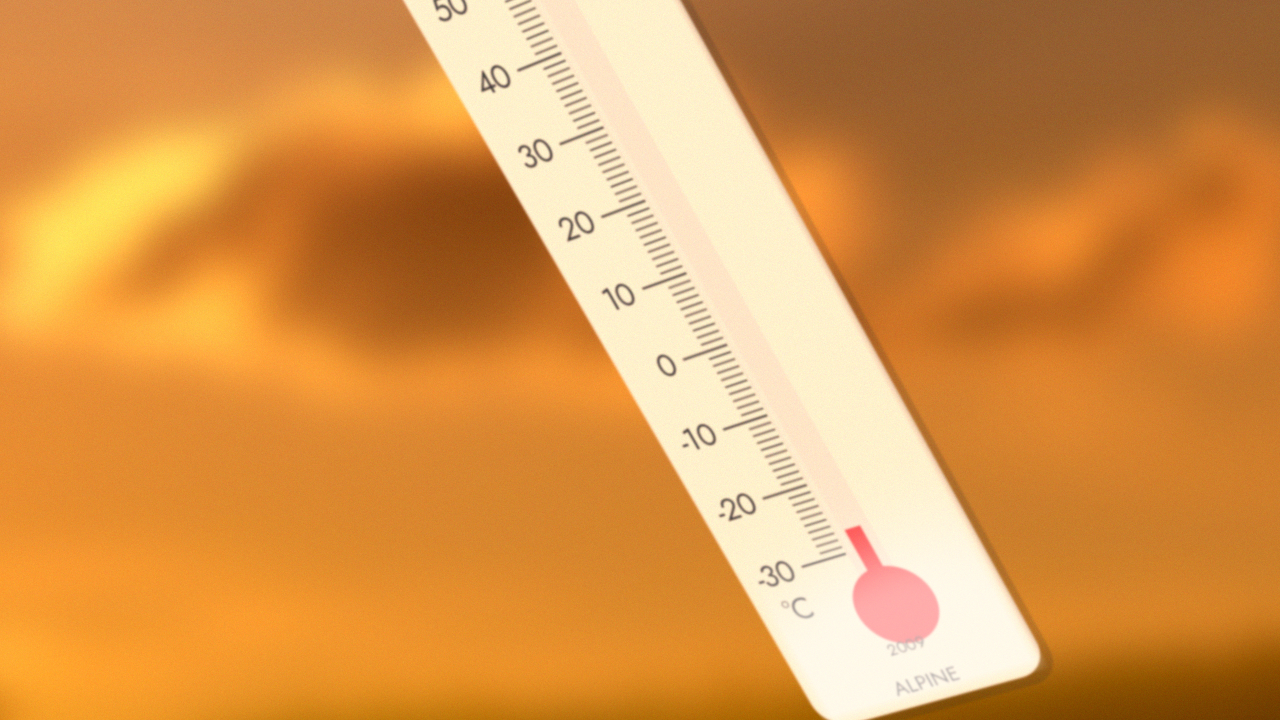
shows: value=-27 unit=°C
